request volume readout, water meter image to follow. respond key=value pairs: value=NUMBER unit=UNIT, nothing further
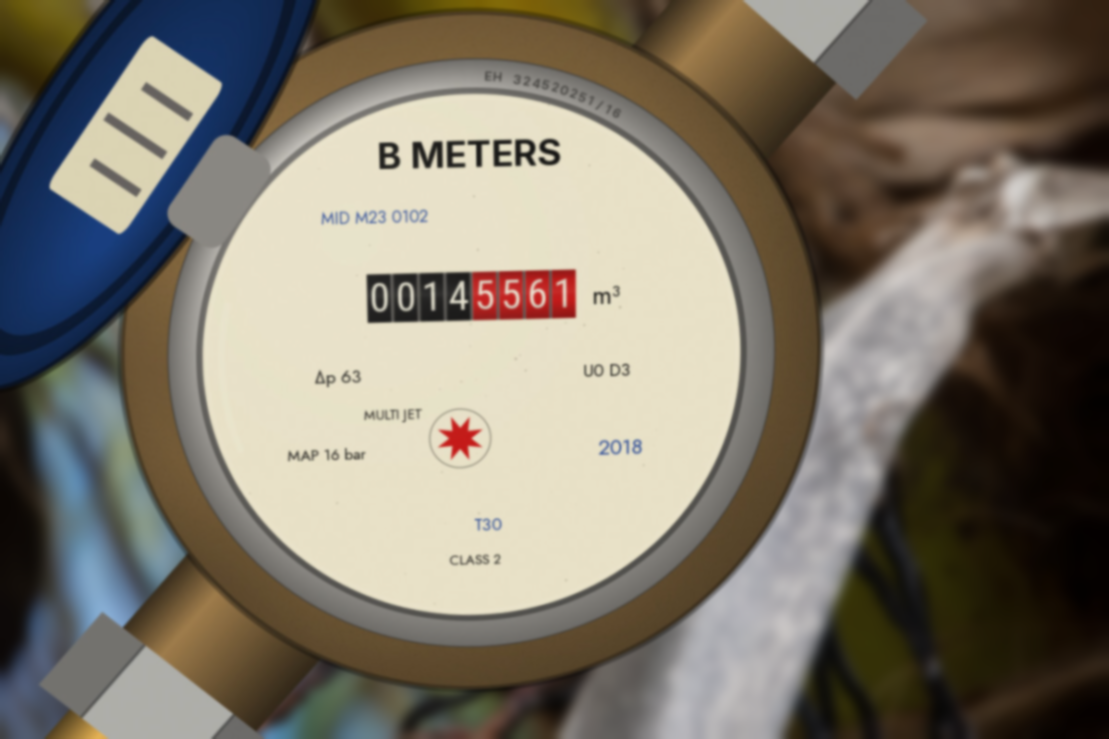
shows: value=14.5561 unit=m³
